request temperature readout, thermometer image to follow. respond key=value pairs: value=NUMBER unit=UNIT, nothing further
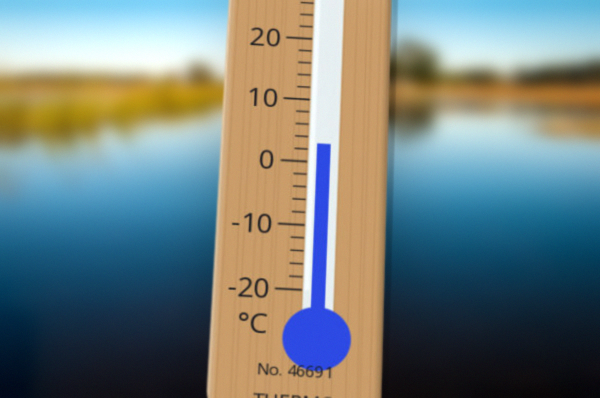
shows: value=3 unit=°C
